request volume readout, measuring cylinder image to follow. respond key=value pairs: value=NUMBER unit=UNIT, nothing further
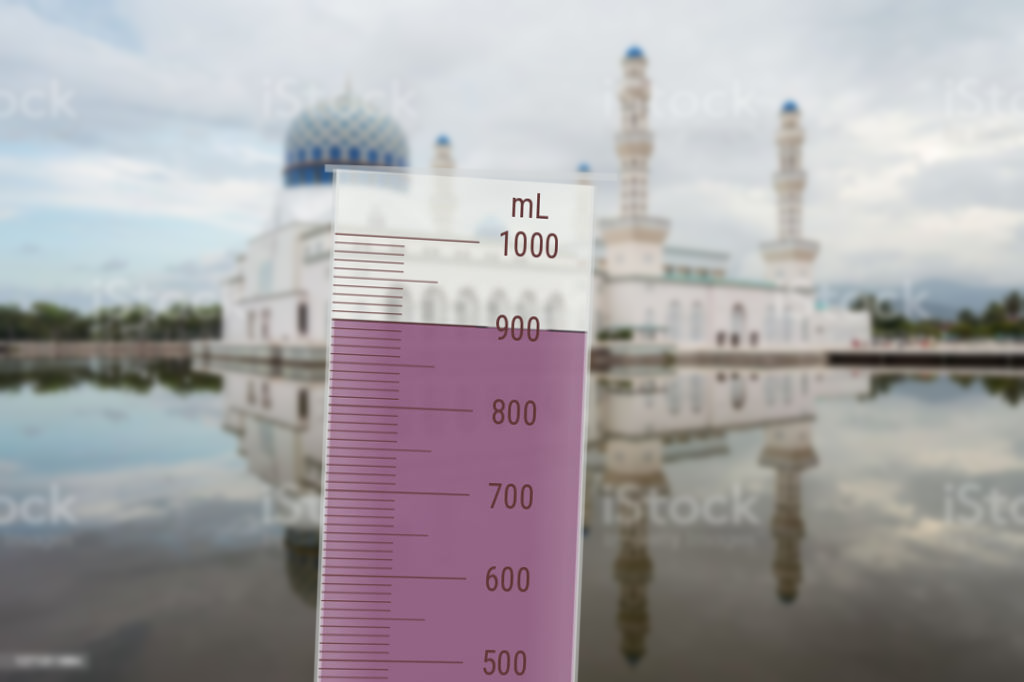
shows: value=900 unit=mL
